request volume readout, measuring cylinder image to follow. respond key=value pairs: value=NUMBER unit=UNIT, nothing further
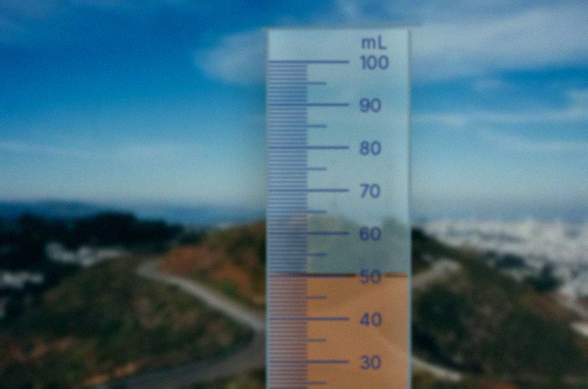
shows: value=50 unit=mL
